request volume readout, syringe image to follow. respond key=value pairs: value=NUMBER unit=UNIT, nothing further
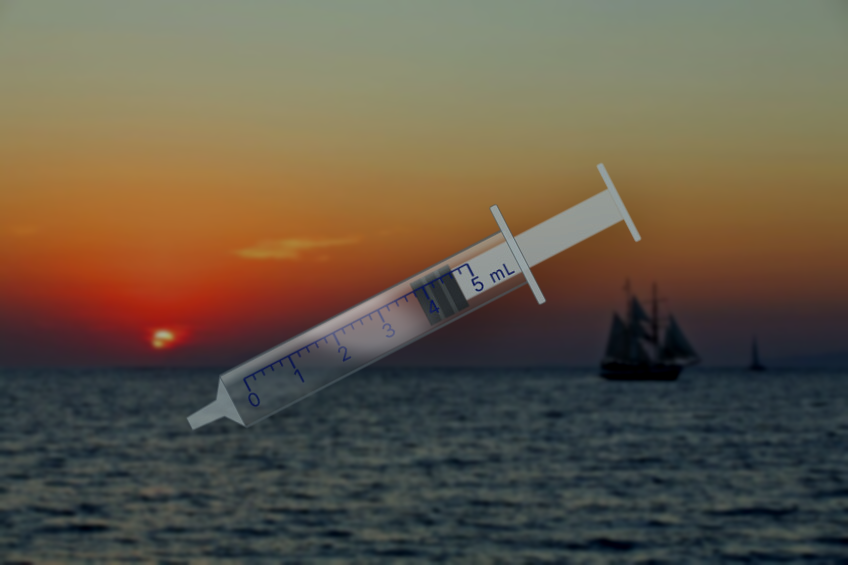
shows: value=3.8 unit=mL
